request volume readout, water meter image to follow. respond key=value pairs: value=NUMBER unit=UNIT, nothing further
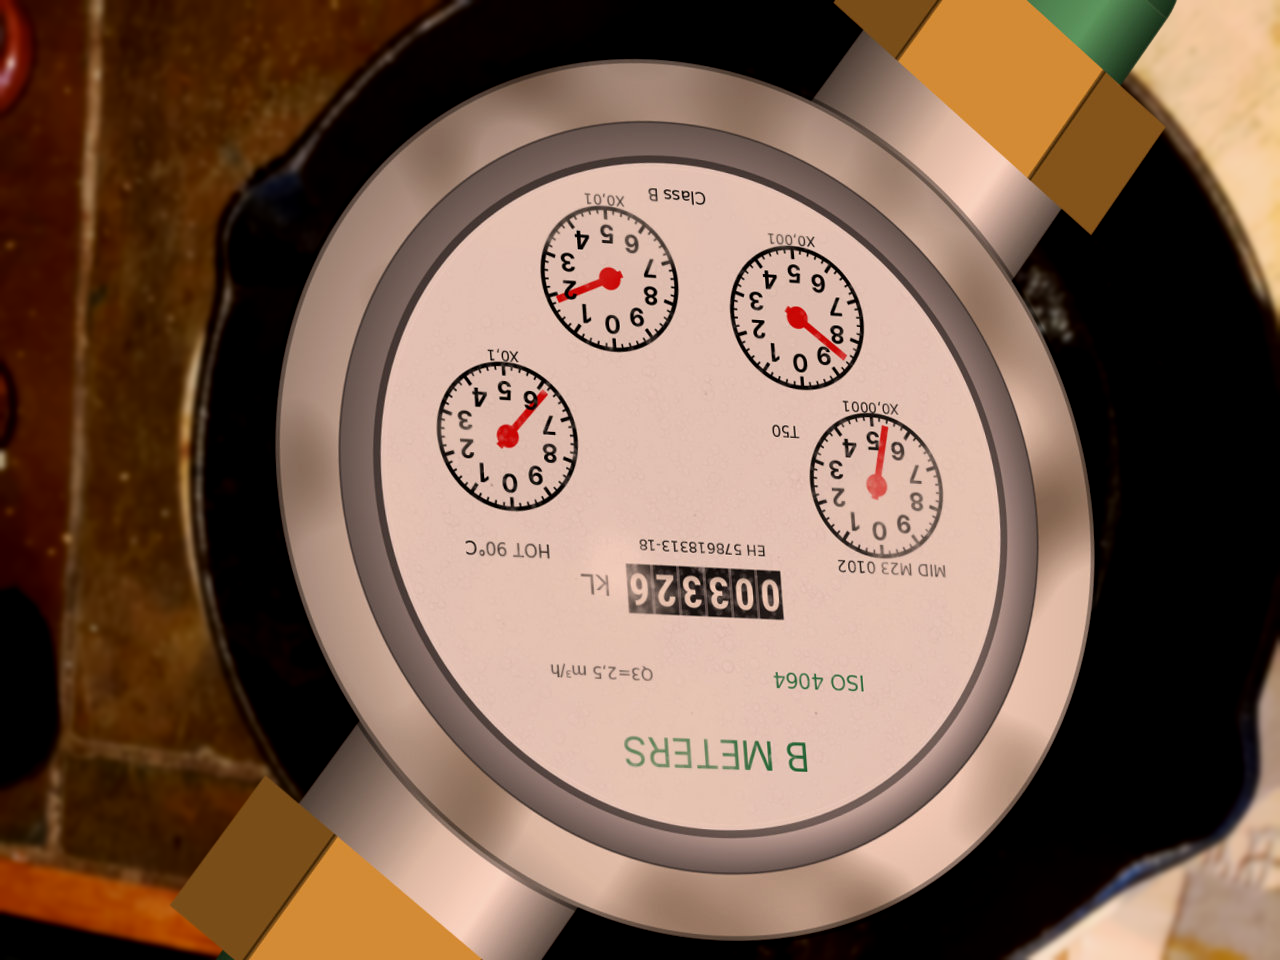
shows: value=3326.6185 unit=kL
